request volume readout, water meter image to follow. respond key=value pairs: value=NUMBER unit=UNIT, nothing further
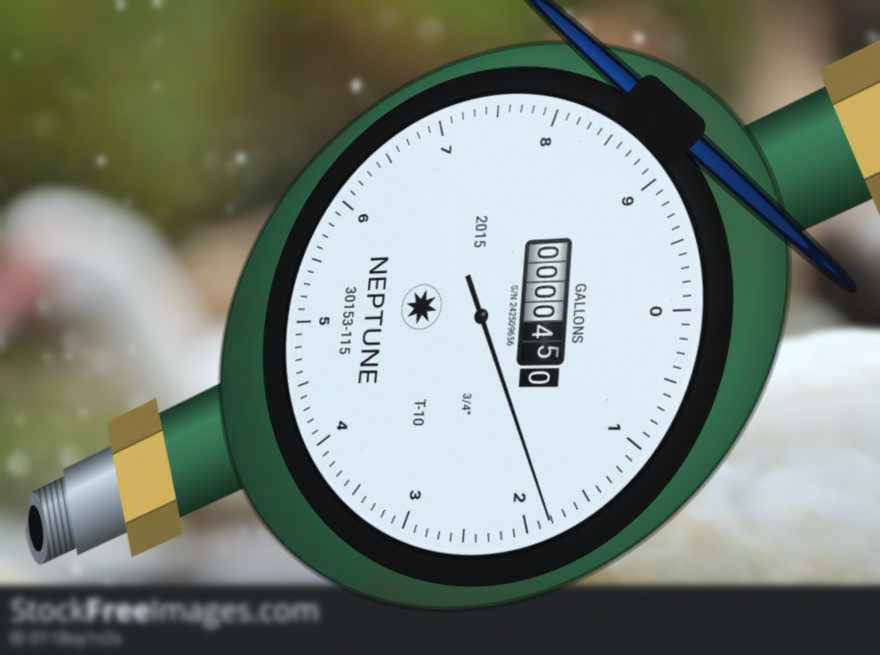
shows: value=451.8 unit=gal
